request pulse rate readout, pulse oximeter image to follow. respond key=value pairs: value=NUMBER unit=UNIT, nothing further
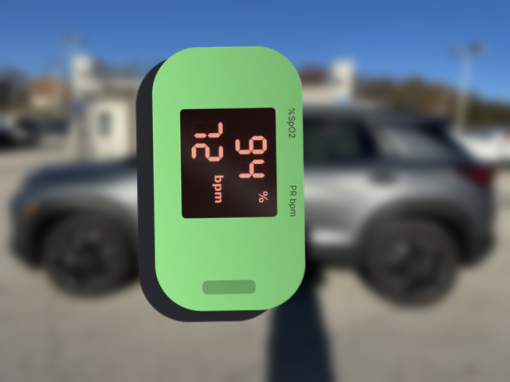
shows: value=72 unit=bpm
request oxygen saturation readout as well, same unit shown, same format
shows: value=94 unit=%
